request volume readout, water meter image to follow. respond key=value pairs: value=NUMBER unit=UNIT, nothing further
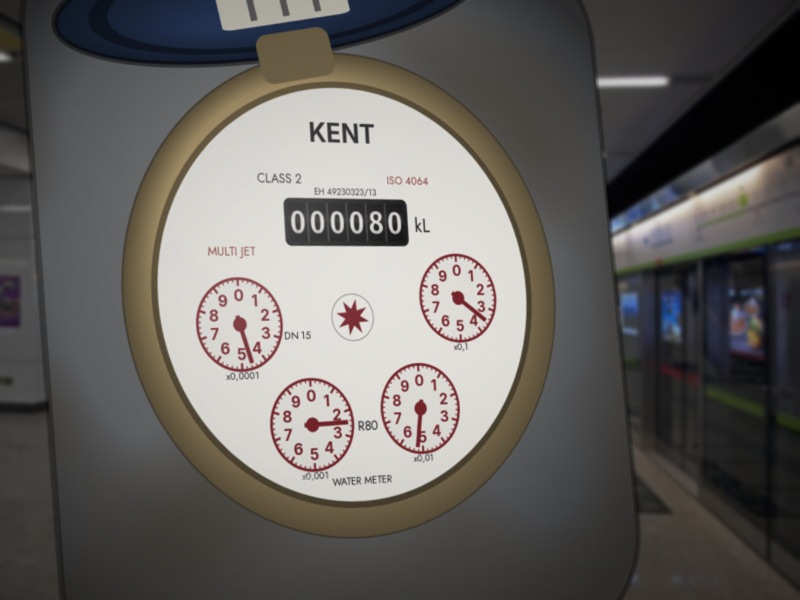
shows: value=80.3524 unit=kL
